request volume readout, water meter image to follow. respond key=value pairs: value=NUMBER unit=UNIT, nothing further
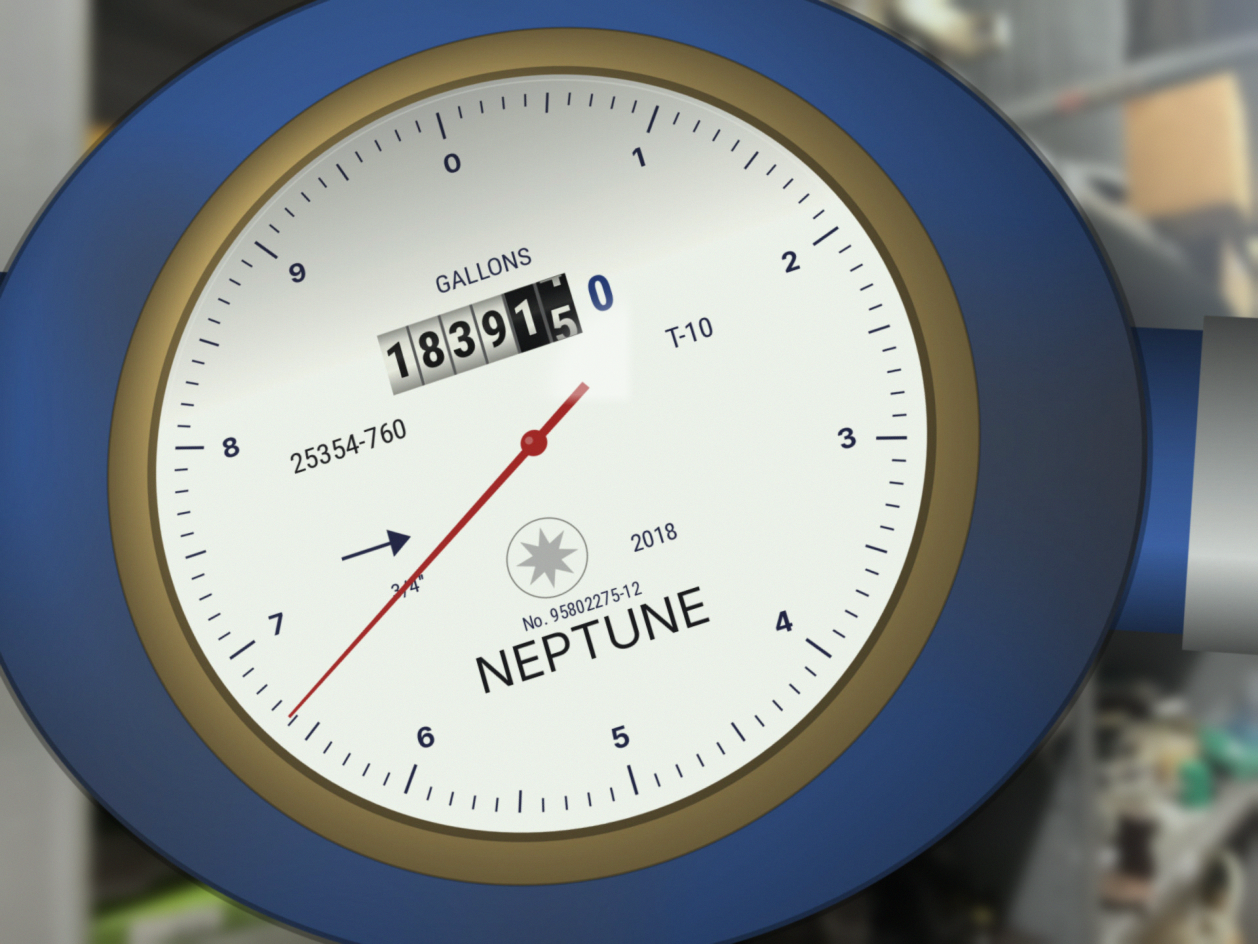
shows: value=1839146.6 unit=gal
